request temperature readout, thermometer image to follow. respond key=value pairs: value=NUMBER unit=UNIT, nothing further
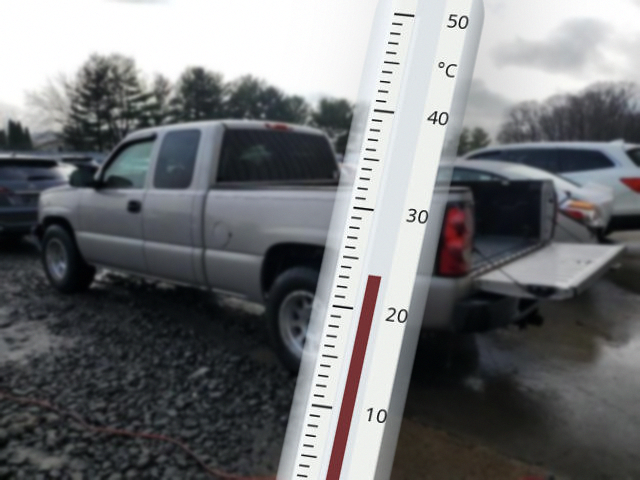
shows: value=23.5 unit=°C
